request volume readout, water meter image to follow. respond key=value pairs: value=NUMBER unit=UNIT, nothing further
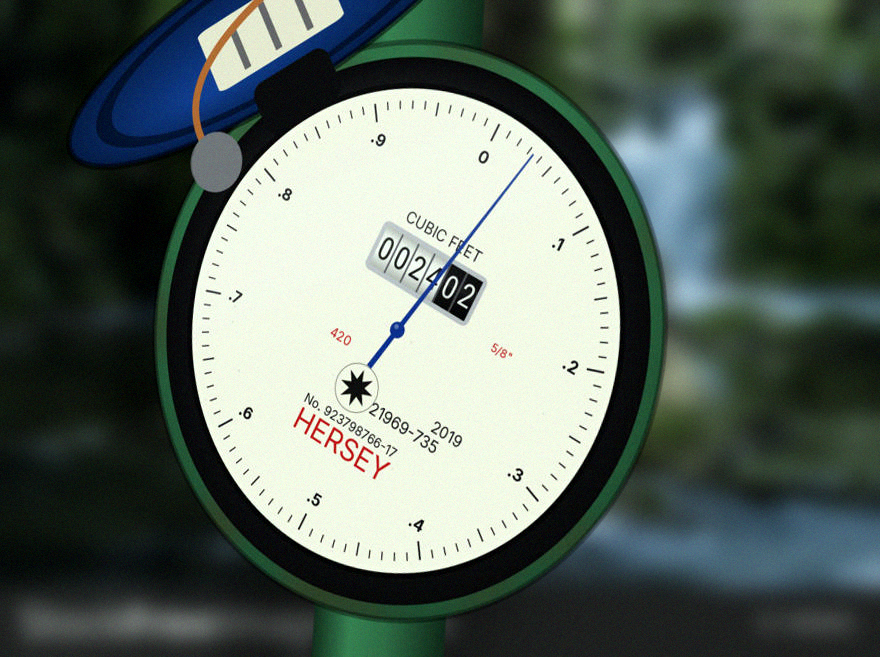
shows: value=2402.03 unit=ft³
